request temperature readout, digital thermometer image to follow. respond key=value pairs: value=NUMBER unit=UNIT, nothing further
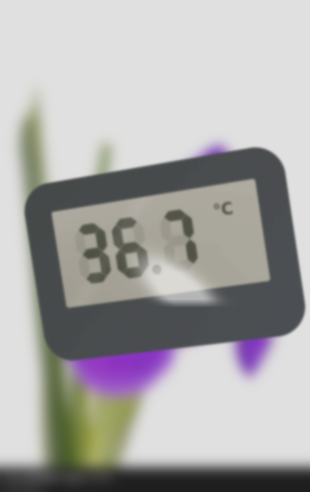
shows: value=36.7 unit=°C
